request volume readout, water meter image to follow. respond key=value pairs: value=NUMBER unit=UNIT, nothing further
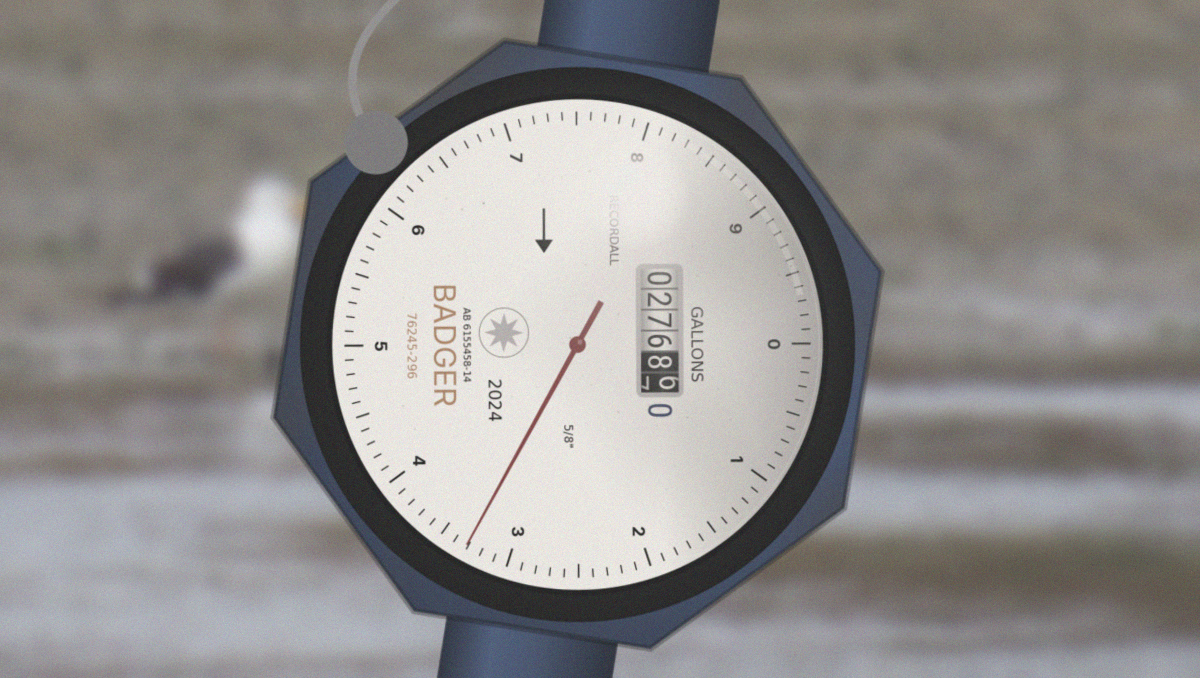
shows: value=276863.3 unit=gal
